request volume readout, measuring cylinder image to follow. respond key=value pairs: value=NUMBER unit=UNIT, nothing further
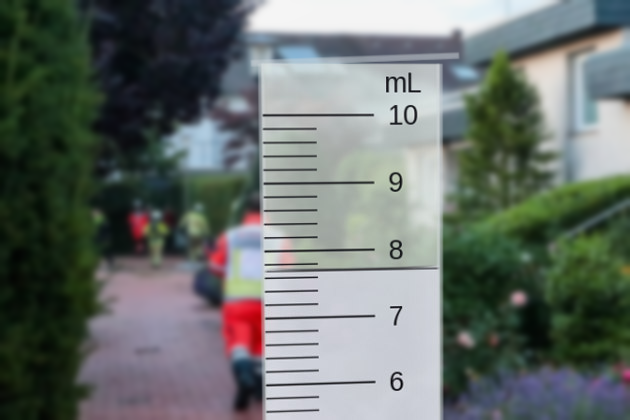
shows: value=7.7 unit=mL
